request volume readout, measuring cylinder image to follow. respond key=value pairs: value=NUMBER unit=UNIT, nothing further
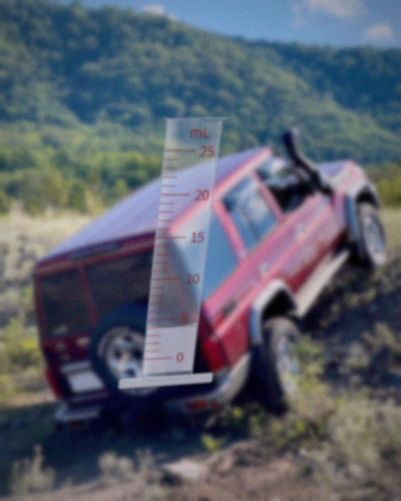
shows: value=4 unit=mL
